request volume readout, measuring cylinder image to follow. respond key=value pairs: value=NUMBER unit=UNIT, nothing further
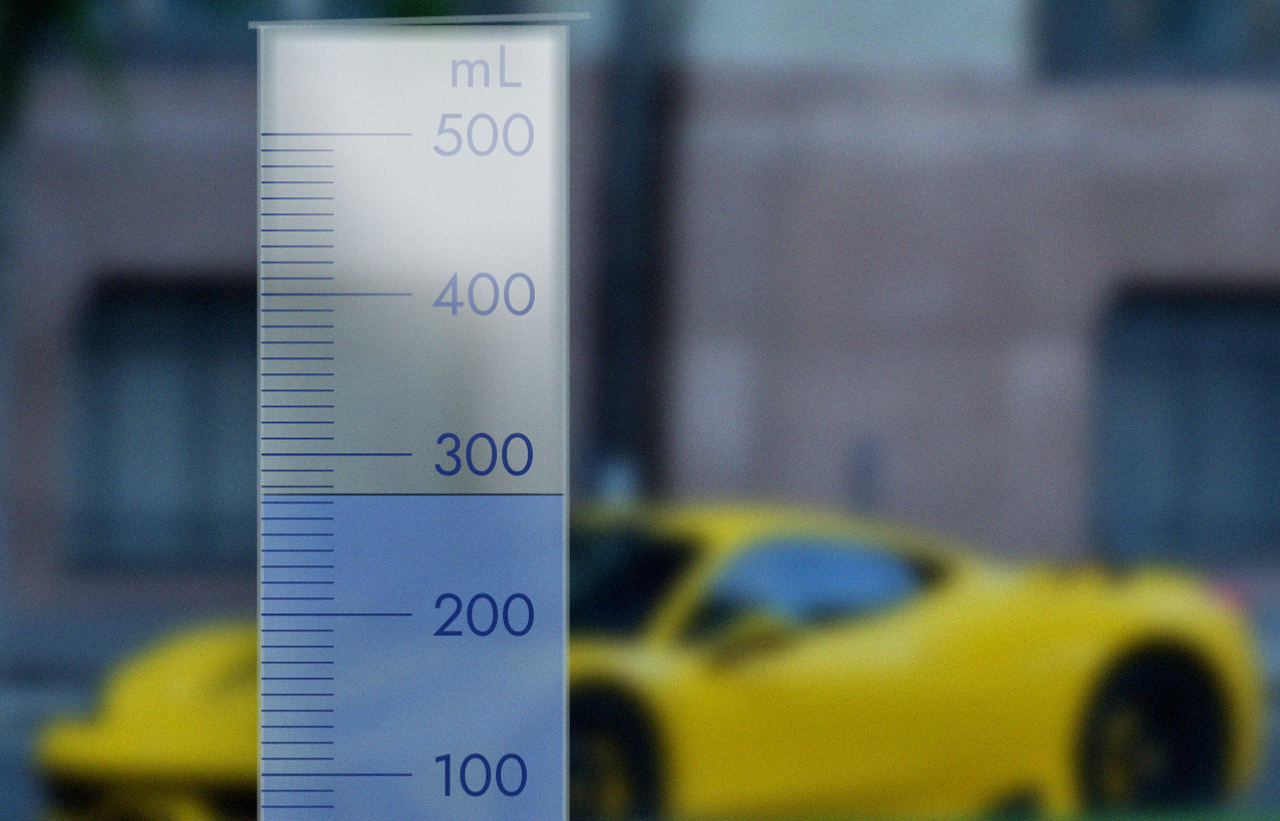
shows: value=275 unit=mL
